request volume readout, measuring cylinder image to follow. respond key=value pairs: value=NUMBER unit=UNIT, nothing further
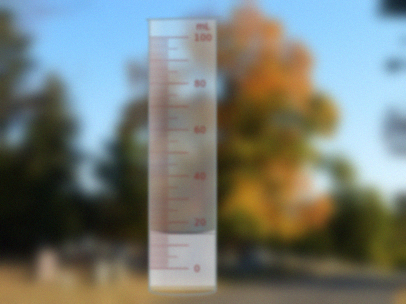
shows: value=15 unit=mL
